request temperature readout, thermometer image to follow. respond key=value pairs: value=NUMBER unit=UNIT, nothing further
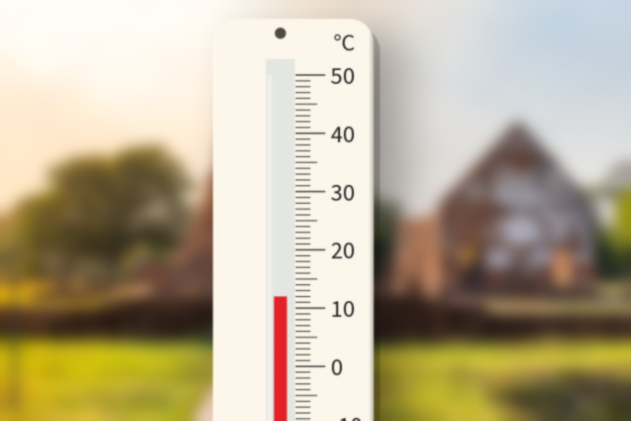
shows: value=12 unit=°C
